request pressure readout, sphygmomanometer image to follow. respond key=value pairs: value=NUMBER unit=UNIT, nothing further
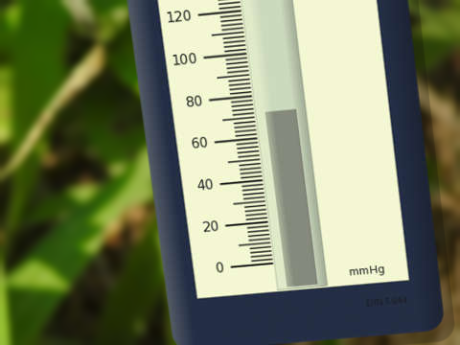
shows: value=72 unit=mmHg
